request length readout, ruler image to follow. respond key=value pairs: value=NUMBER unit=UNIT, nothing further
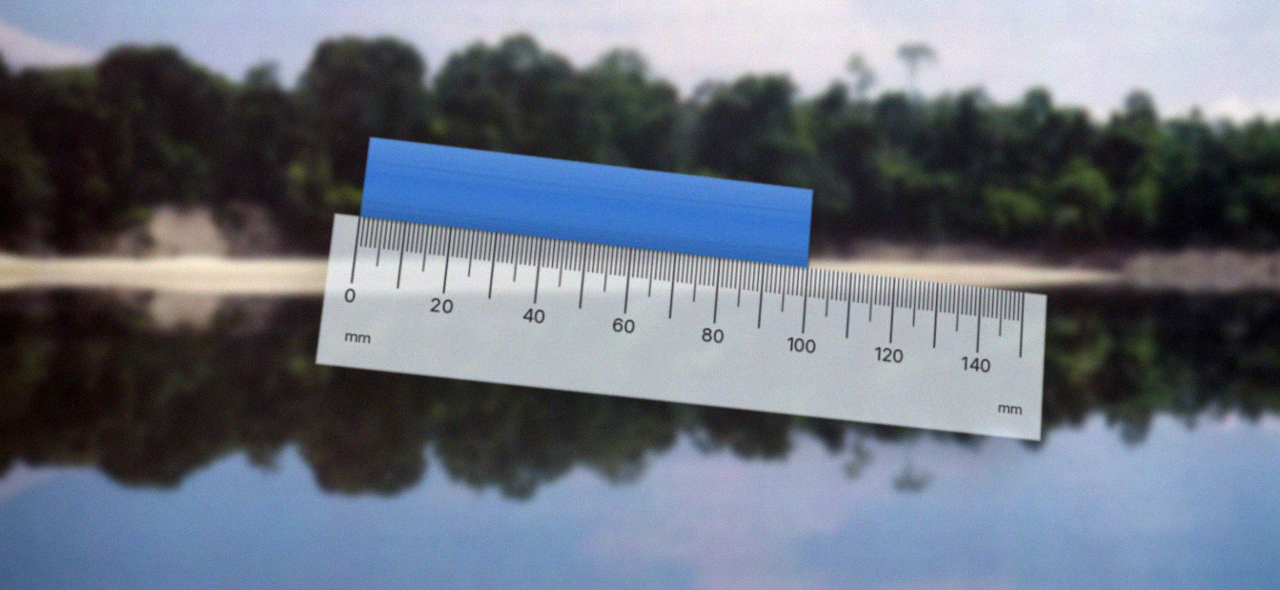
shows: value=100 unit=mm
